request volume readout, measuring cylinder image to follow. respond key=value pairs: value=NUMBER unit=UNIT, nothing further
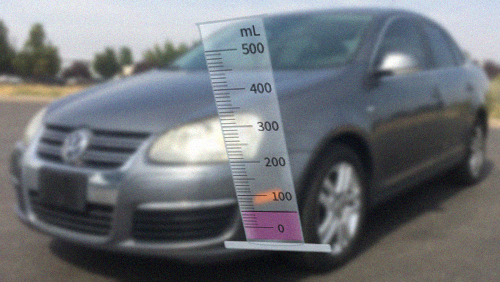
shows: value=50 unit=mL
